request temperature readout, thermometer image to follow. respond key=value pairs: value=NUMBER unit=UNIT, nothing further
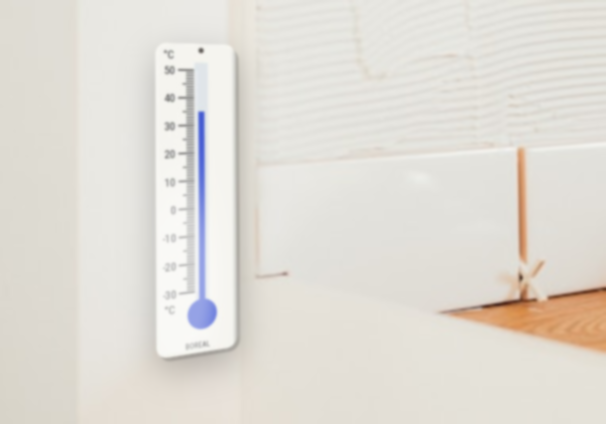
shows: value=35 unit=°C
